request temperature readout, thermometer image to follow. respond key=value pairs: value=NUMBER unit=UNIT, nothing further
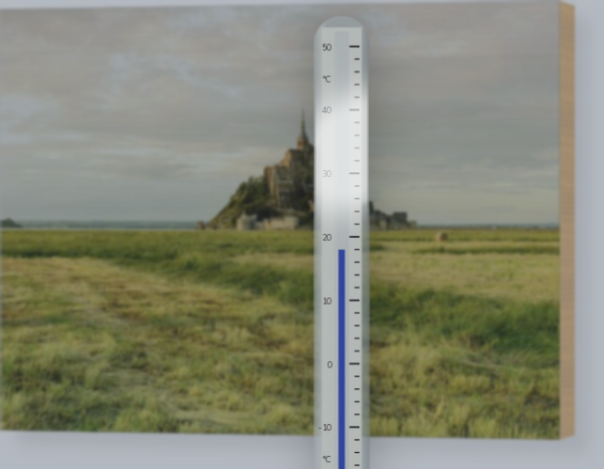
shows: value=18 unit=°C
